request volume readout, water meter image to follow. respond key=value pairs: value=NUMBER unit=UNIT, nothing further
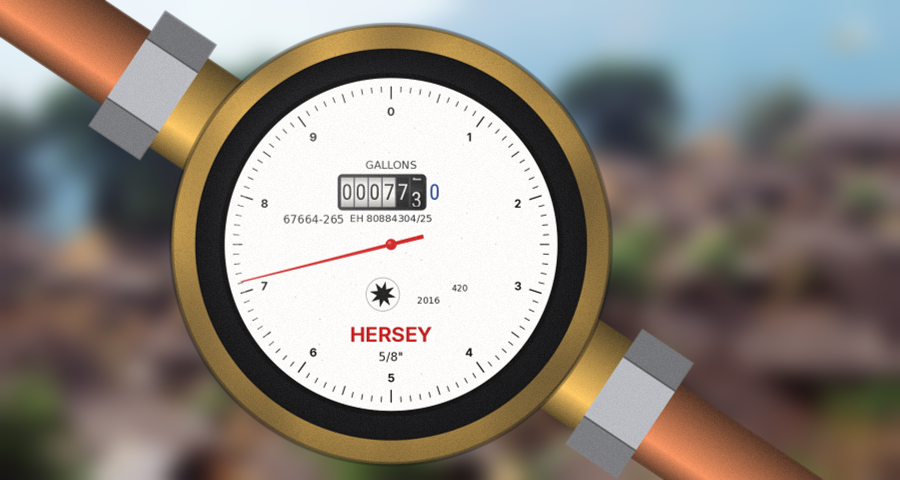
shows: value=7727.1 unit=gal
